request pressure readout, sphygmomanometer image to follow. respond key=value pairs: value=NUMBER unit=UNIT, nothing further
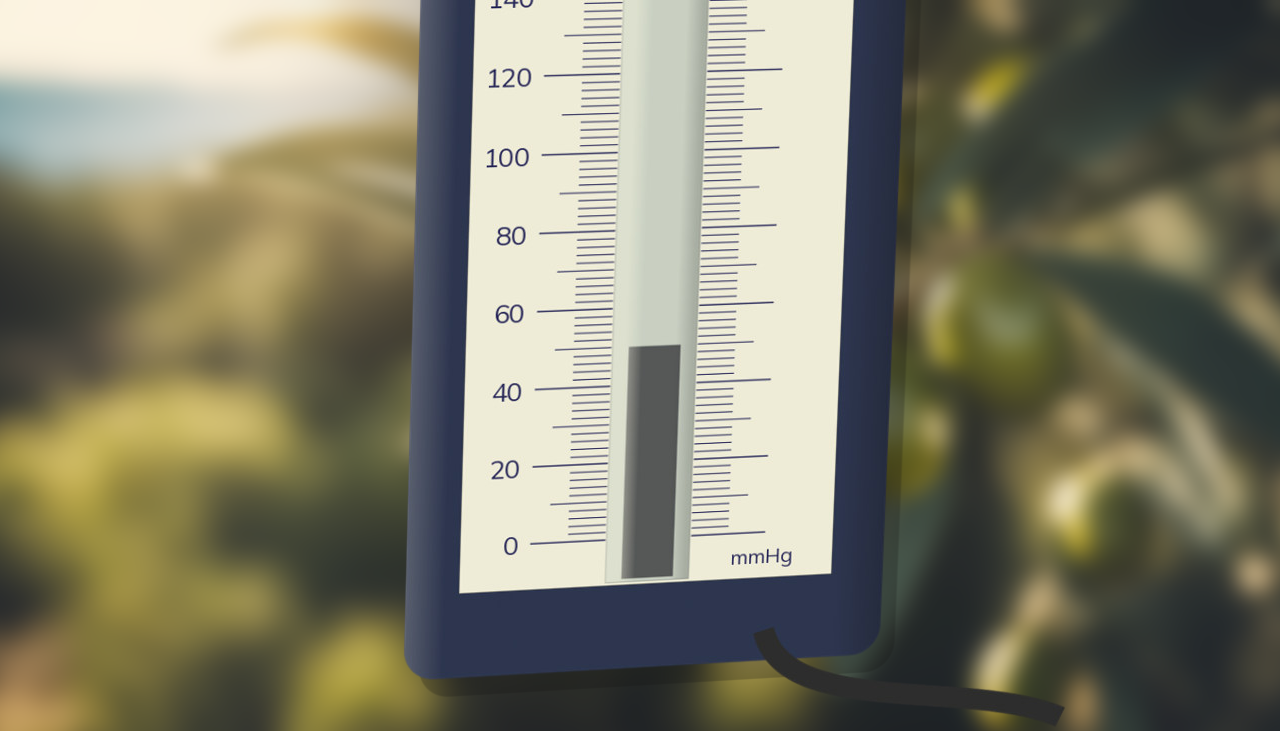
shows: value=50 unit=mmHg
